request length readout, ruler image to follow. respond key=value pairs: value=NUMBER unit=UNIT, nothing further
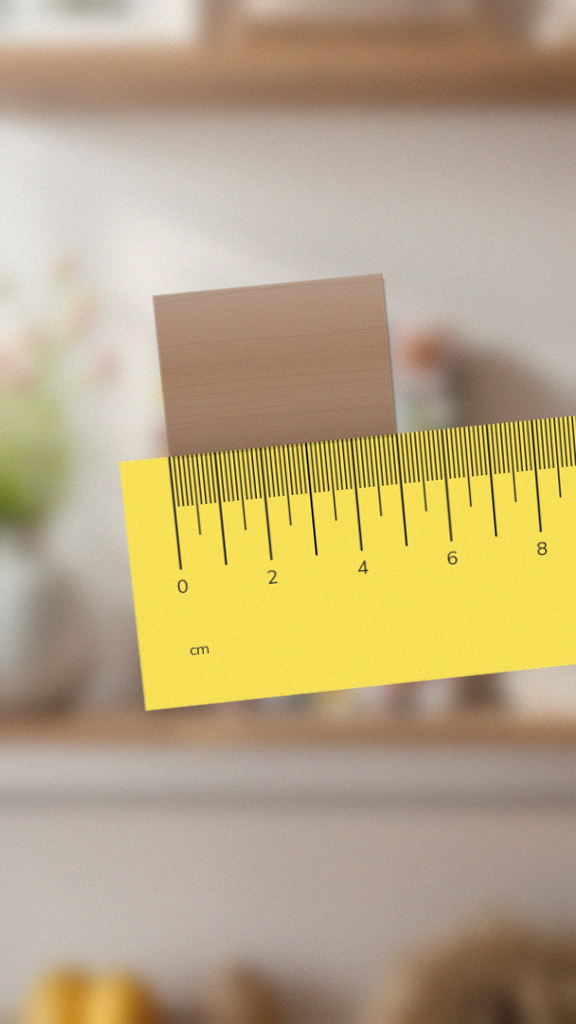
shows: value=5 unit=cm
